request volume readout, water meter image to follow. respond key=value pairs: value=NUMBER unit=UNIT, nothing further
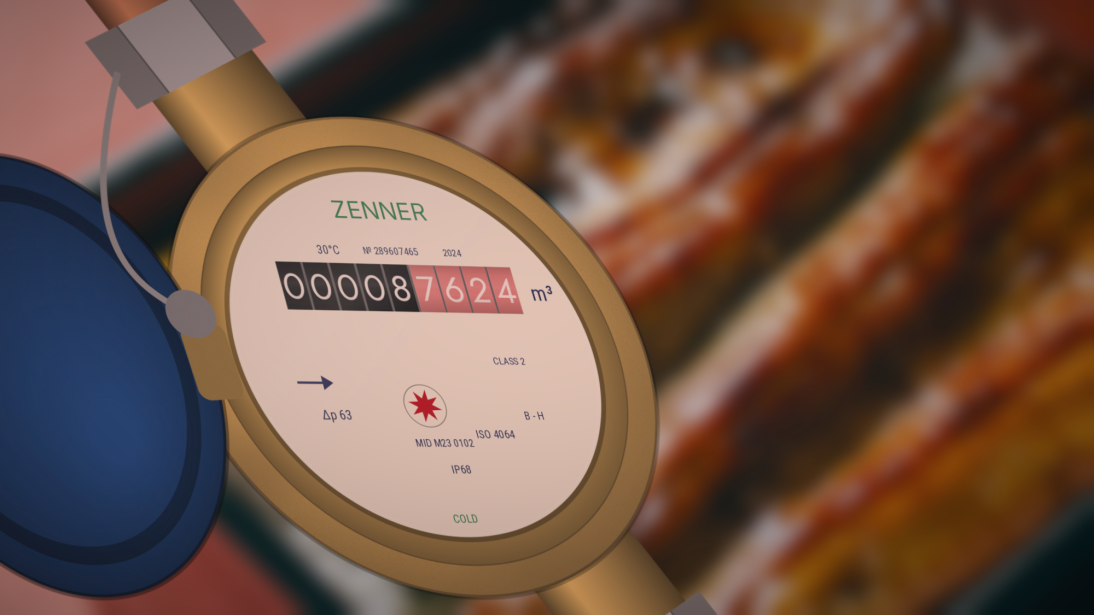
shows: value=8.7624 unit=m³
